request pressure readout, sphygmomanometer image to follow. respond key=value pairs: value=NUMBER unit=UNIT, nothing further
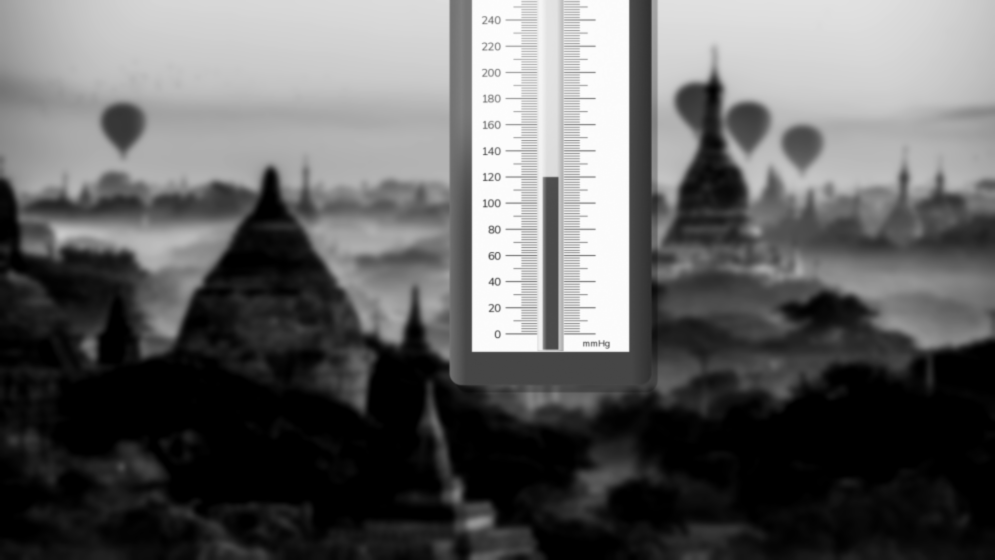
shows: value=120 unit=mmHg
